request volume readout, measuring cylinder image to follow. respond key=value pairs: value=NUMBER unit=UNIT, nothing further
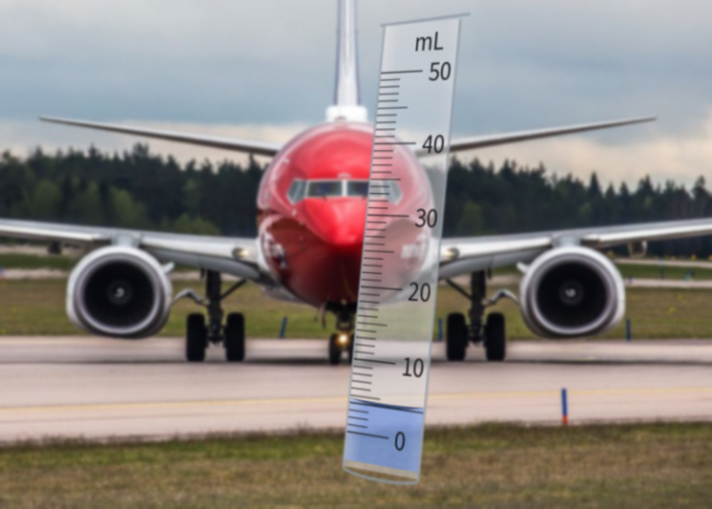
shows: value=4 unit=mL
